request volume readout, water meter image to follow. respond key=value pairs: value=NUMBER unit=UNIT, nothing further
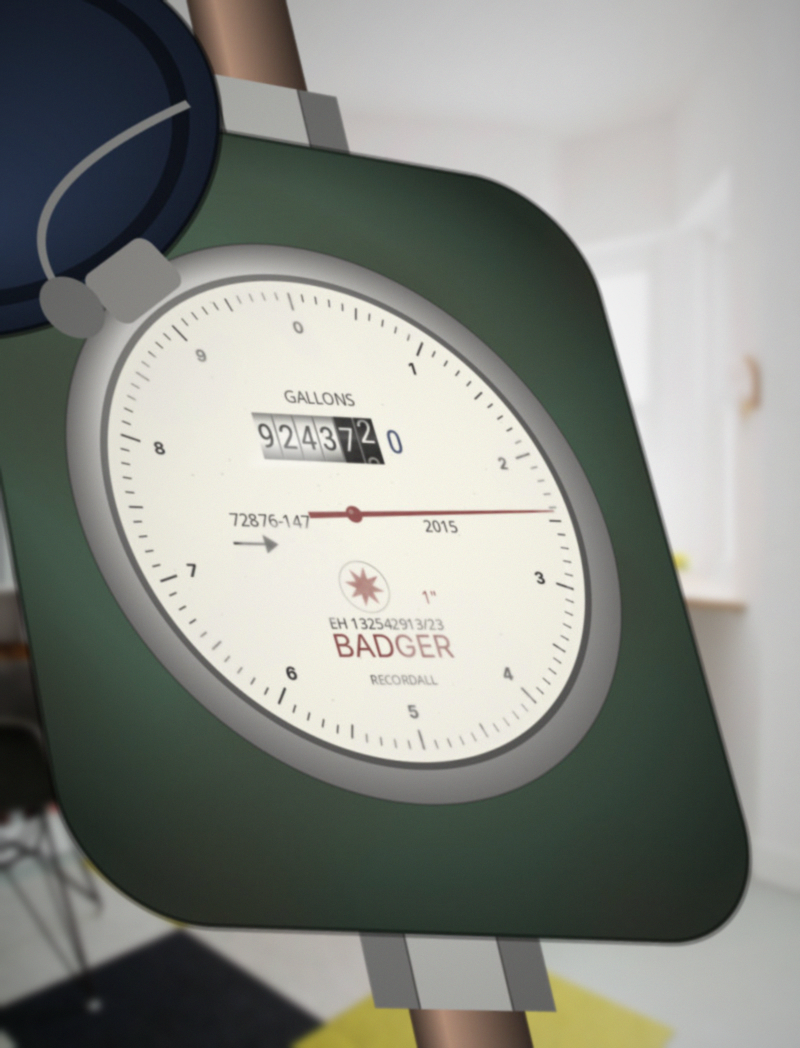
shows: value=9243722.4 unit=gal
